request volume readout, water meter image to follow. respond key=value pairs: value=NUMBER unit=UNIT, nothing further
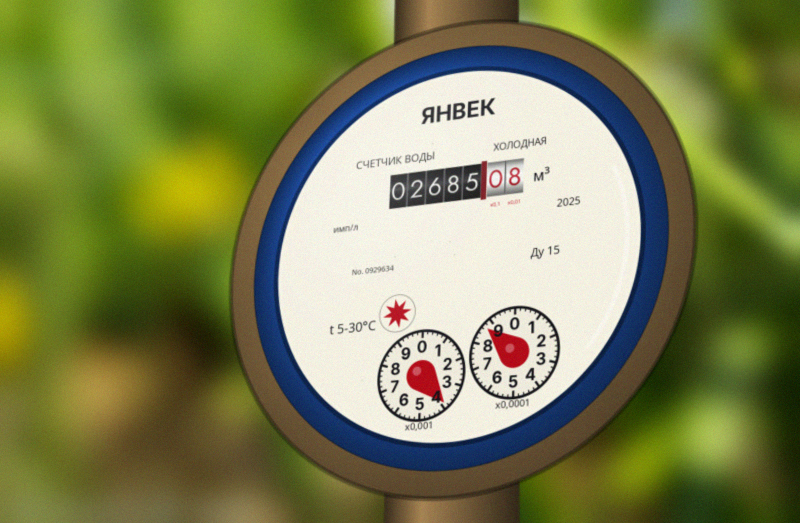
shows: value=2685.0838 unit=m³
